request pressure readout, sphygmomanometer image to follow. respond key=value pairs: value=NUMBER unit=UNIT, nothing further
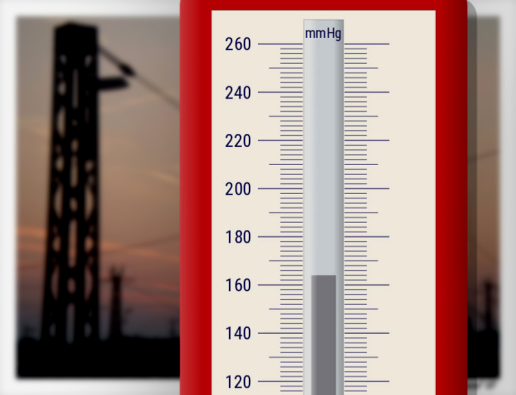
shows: value=164 unit=mmHg
